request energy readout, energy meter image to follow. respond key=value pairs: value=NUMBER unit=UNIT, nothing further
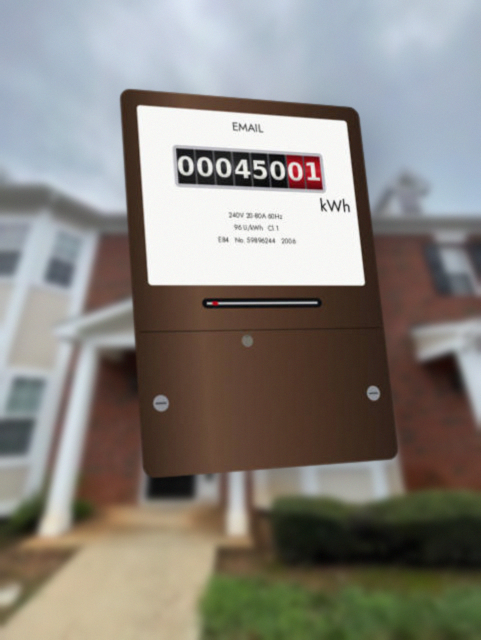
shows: value=450.01 unit=kWh
